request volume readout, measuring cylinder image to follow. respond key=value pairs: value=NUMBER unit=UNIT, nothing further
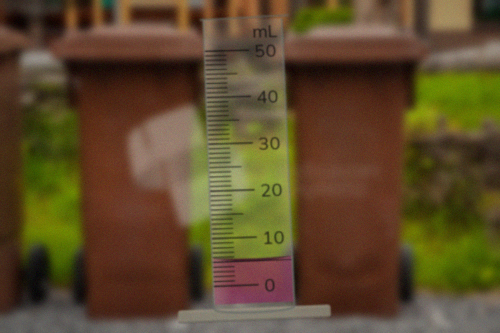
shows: value=5 unit=mL
